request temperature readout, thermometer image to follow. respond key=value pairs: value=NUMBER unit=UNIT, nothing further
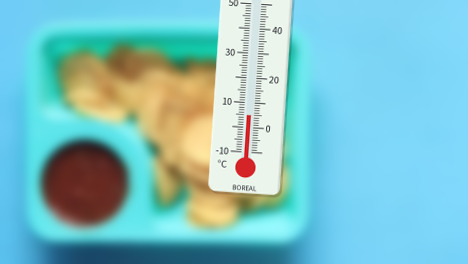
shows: value=5 unit=°C
